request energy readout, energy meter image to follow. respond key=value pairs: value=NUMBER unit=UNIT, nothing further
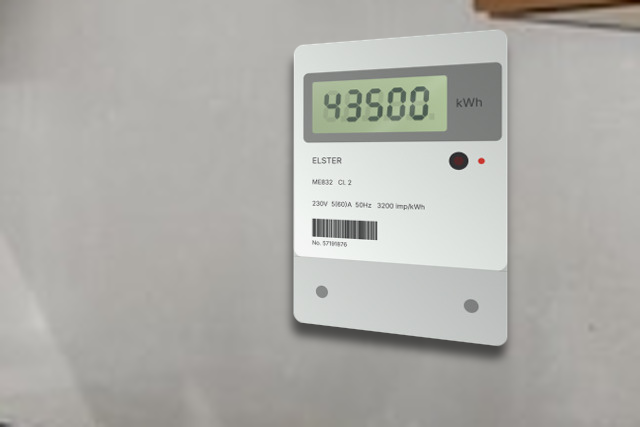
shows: value=43500 unit=kWh
